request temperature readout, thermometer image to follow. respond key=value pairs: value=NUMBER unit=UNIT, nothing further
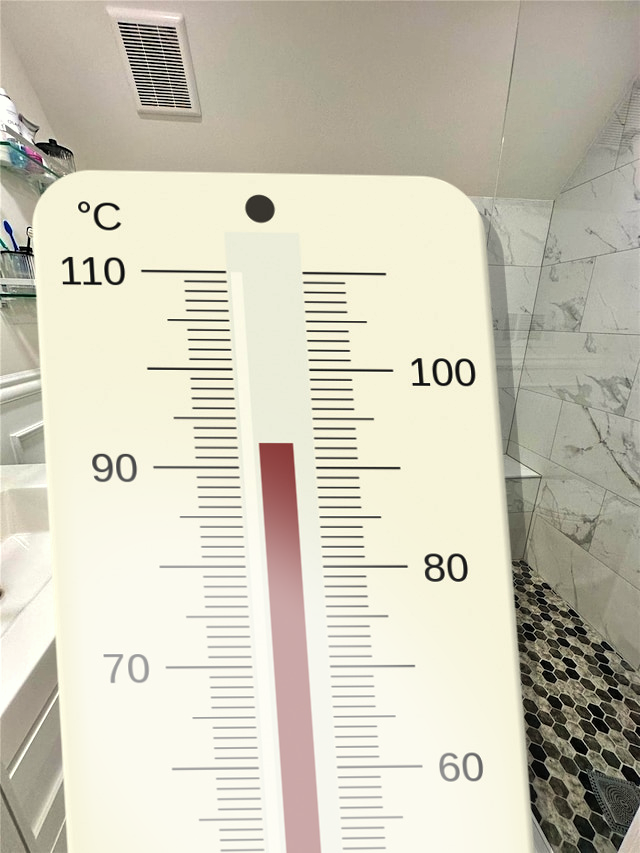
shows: value=92.5 unit=°C
